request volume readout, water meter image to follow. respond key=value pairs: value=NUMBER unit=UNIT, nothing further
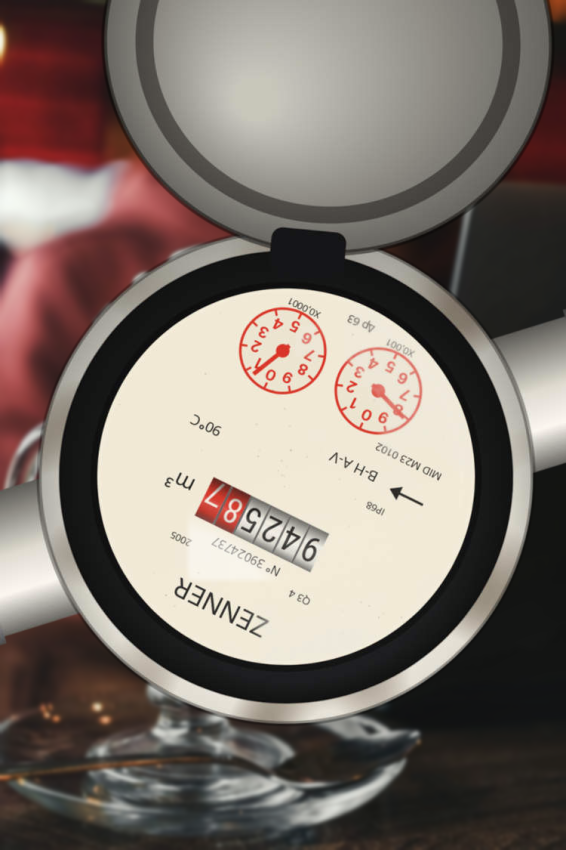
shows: value=9425.8680 unit=m³
